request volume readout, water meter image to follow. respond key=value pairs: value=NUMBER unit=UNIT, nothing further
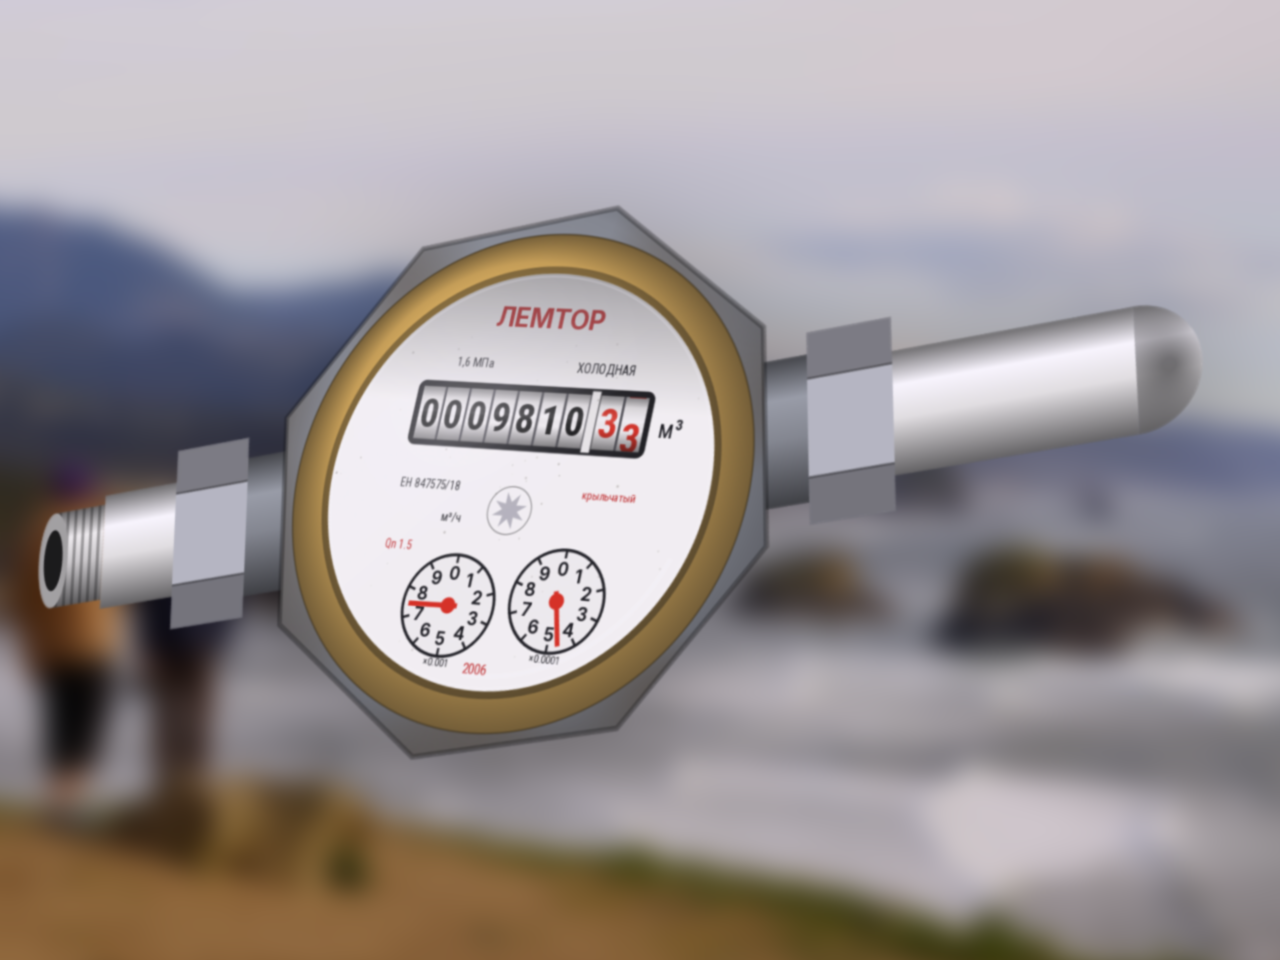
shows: value=9810.3274 unit=m³
